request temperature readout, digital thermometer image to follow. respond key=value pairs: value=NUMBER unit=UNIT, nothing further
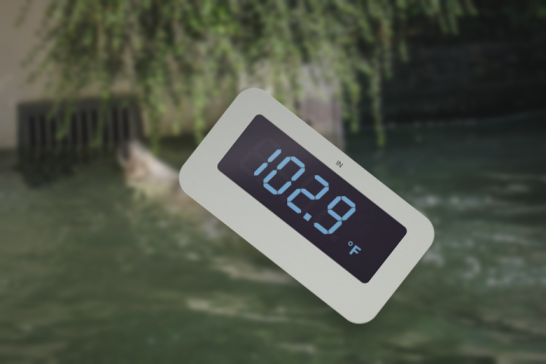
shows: value=102.9 unit=°F
